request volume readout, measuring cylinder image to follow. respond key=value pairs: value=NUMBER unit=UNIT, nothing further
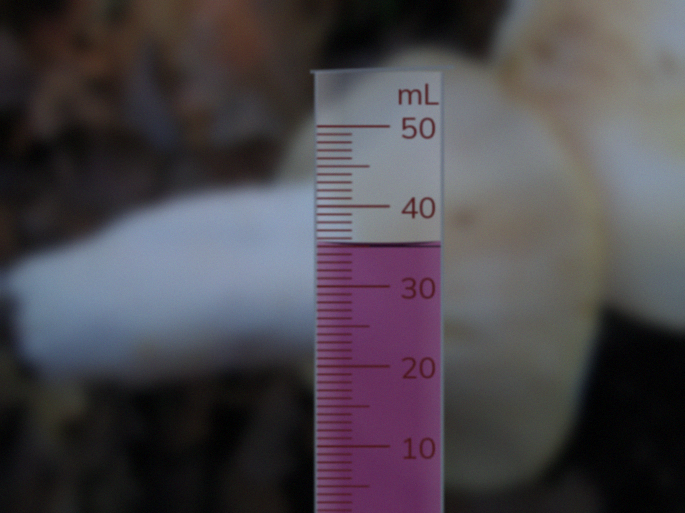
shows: value=35 unit=mL
